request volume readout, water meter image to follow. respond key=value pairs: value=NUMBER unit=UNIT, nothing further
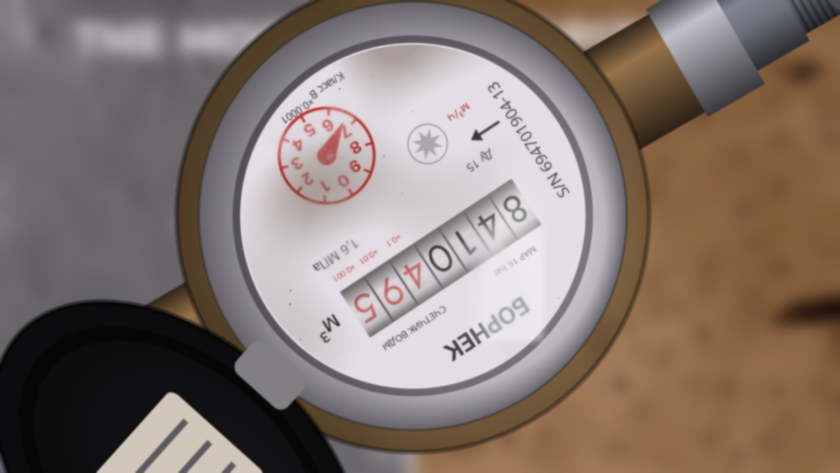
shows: value=8410.4956 unit=m³
